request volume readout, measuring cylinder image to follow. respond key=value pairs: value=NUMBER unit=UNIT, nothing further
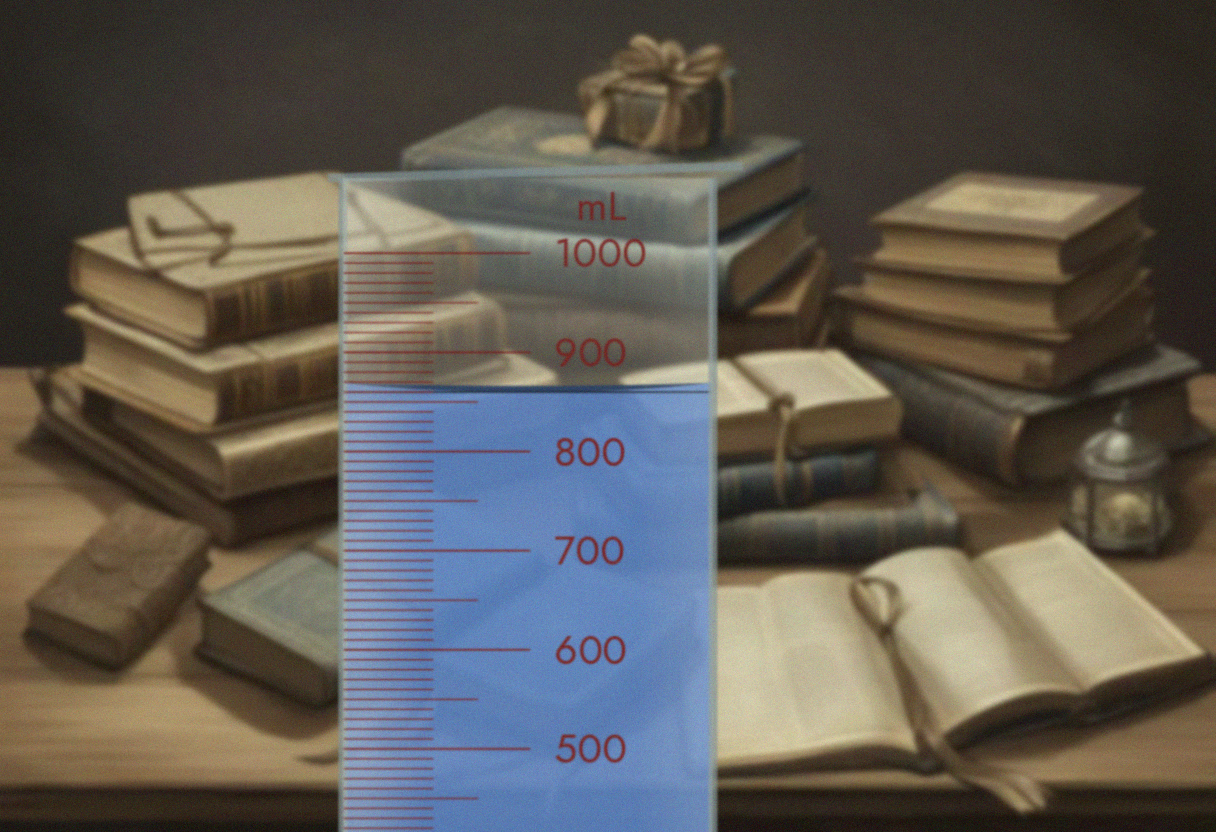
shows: value=860 unit=mL
